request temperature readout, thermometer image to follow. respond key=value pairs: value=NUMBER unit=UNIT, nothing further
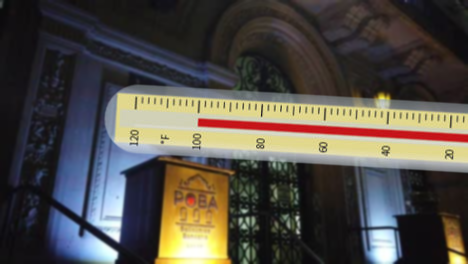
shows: value=100 unit=°F
